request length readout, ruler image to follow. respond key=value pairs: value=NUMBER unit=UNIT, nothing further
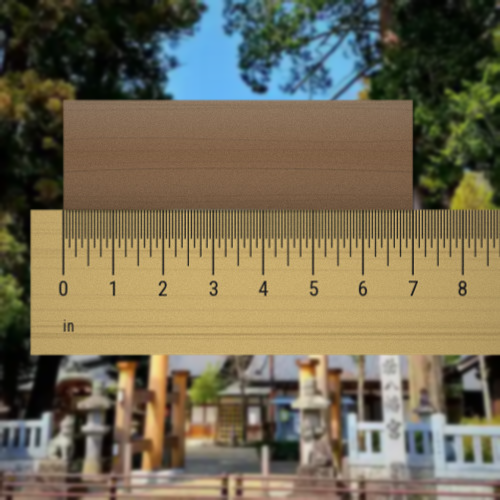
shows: value=7 unit=in
